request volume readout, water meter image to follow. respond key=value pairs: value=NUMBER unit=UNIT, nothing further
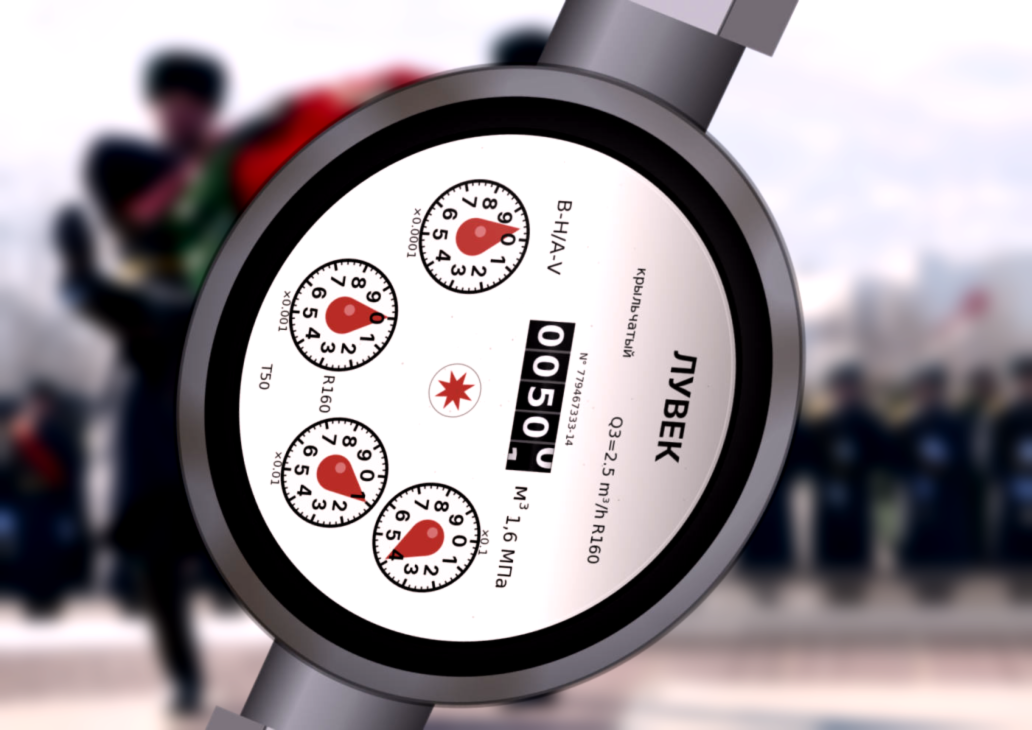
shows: value=500.4099 unit=m³
